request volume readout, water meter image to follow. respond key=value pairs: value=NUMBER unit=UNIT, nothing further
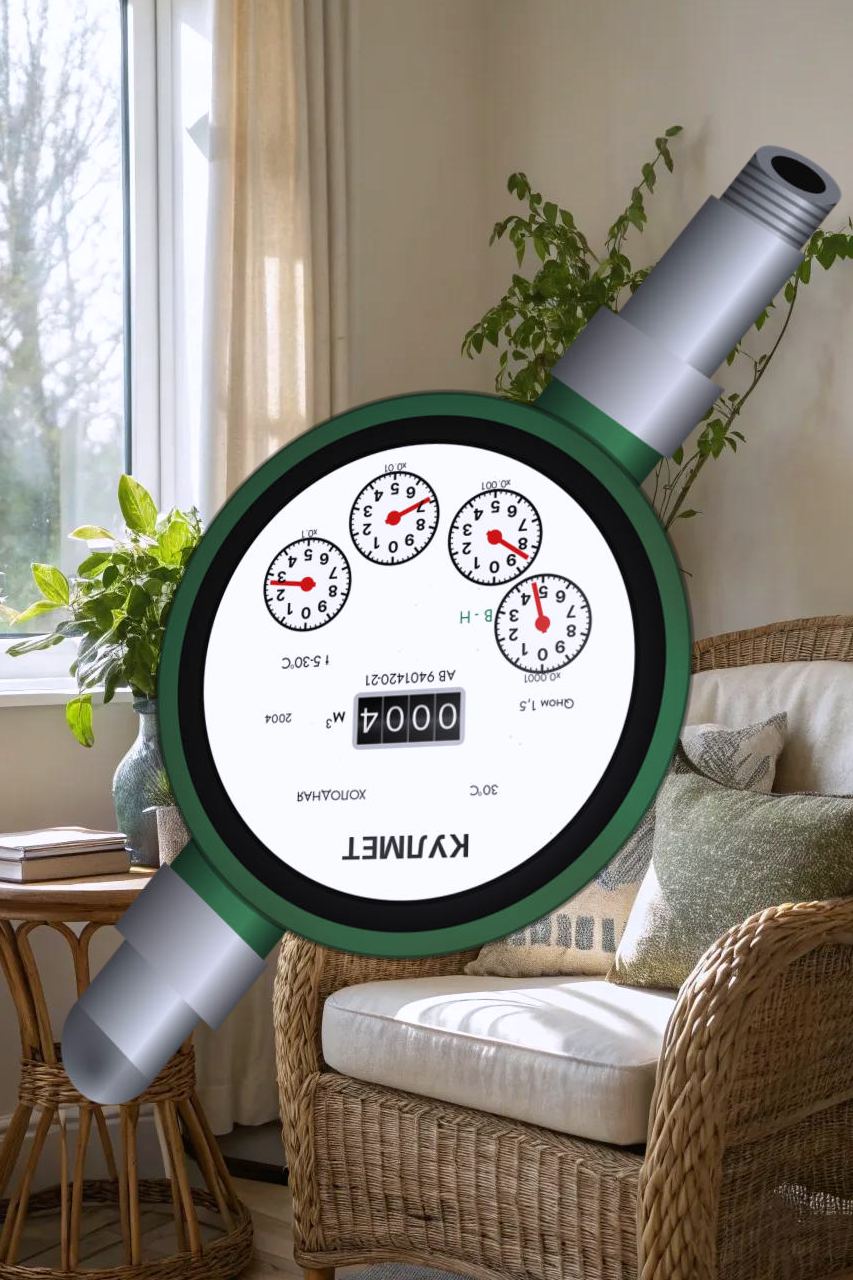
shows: value=4.2684 unit=m³
